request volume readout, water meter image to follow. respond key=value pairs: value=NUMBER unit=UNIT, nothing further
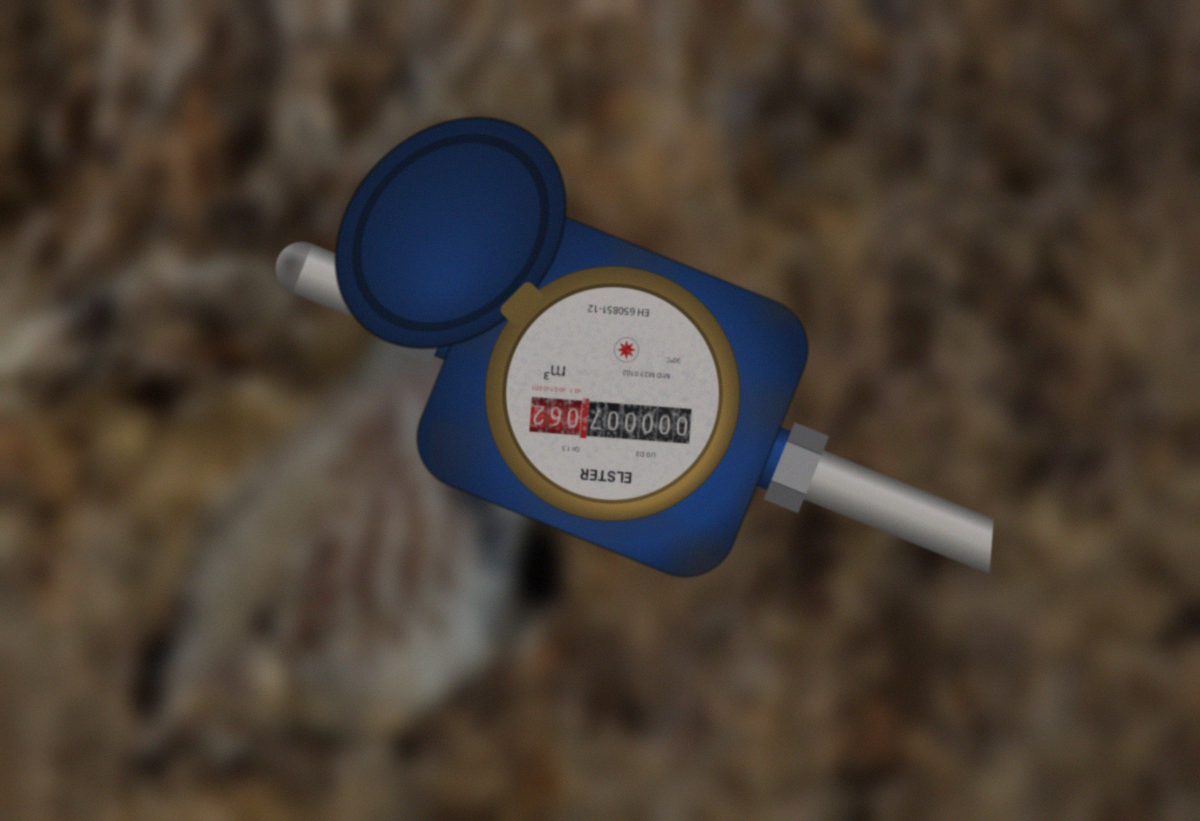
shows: value=7.062 unit=m³
